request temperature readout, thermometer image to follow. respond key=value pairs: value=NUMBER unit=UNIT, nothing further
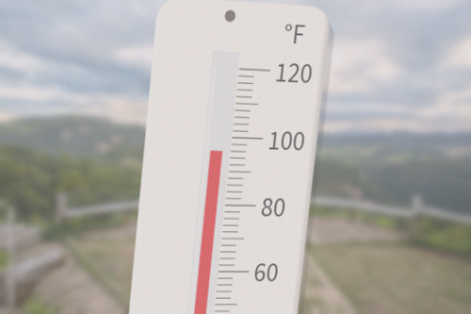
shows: value=96 unit=°F
